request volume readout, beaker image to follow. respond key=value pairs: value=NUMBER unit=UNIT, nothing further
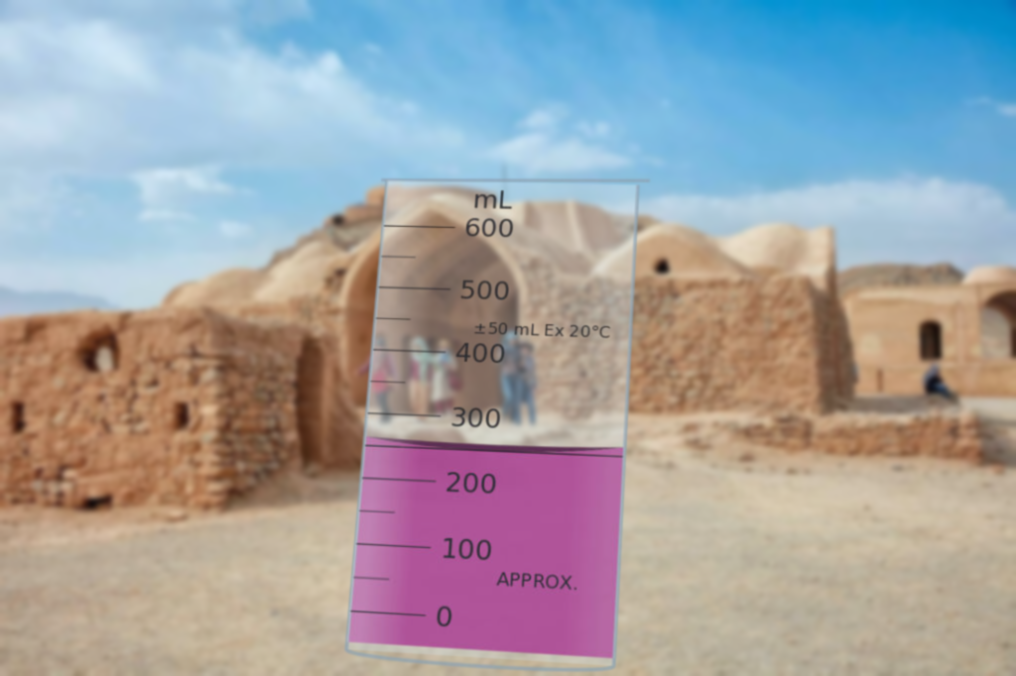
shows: value=250 unit=mL
